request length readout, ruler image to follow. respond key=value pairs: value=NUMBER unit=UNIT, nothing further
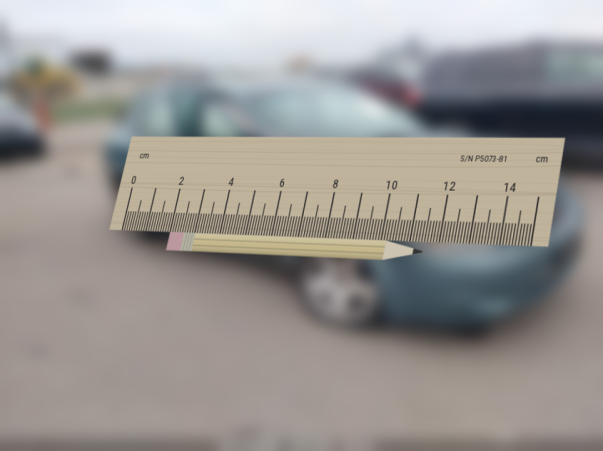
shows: value=9.5 unit=cm
